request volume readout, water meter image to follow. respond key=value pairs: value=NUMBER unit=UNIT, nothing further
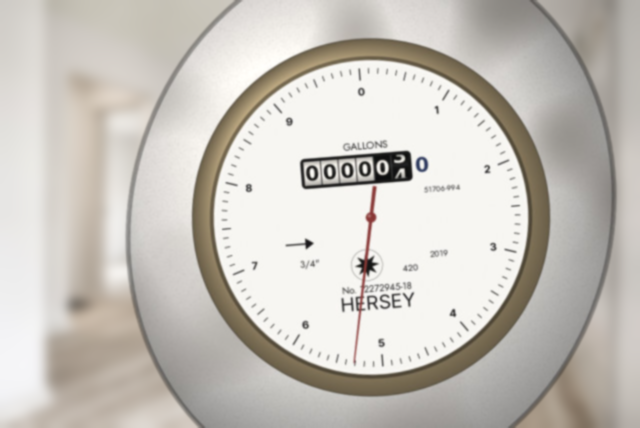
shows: value=35.3 unit=gal
